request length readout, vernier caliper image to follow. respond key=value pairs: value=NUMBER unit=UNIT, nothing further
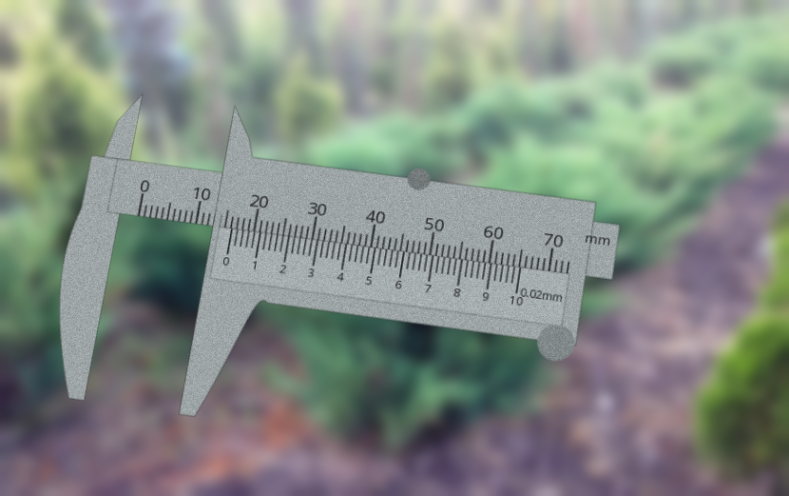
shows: value=16.2 unit=mm
